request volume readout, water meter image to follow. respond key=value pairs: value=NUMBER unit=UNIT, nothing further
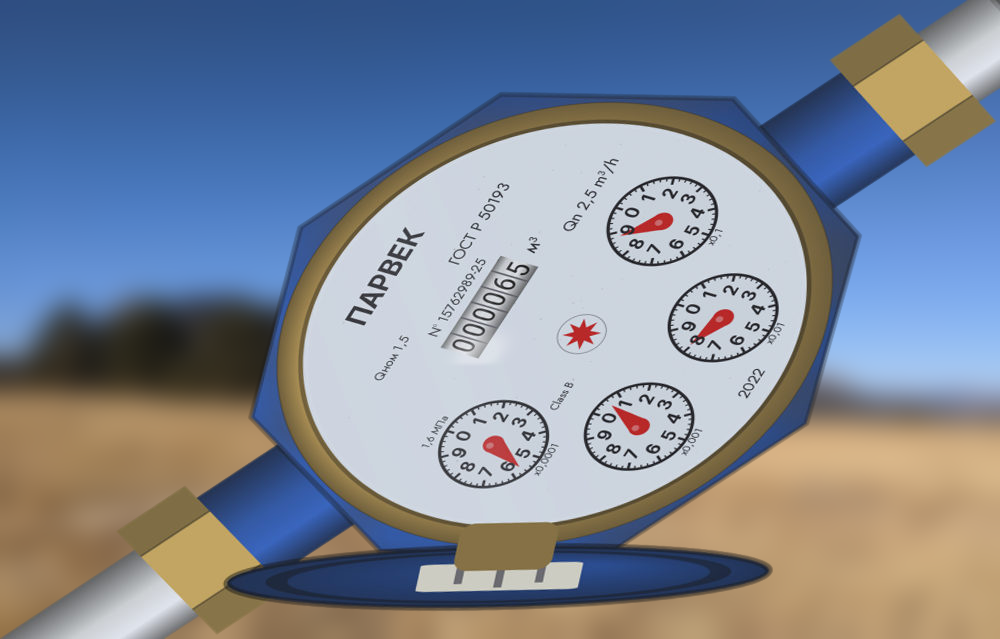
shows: value=64.8805 unit=m³
